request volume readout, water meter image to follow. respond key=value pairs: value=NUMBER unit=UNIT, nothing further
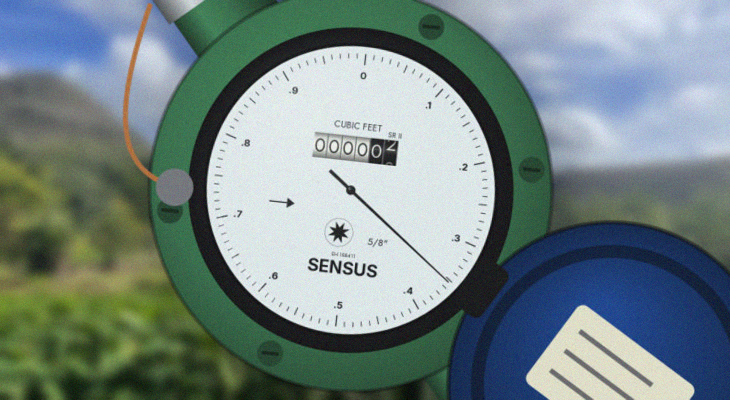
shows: value=2.35 unit=ft³
